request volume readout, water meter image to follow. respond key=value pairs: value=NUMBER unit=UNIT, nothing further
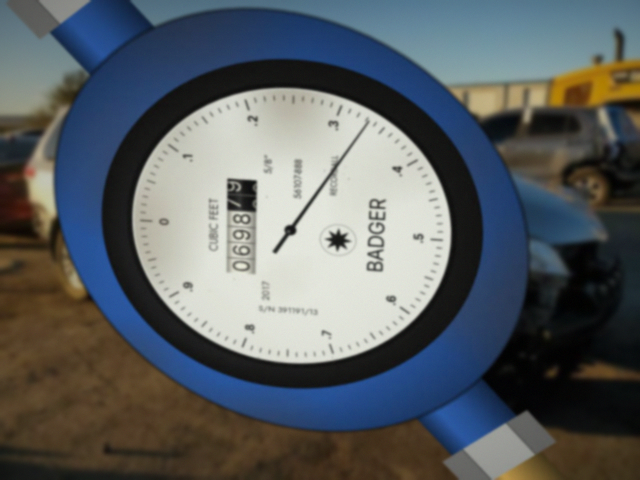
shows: value=69879.33 unit=ft³
